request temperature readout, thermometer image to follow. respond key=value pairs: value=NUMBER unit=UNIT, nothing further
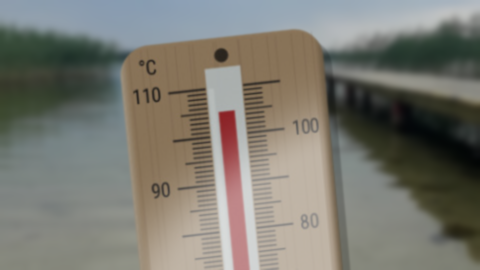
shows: value=105 unit=°C
